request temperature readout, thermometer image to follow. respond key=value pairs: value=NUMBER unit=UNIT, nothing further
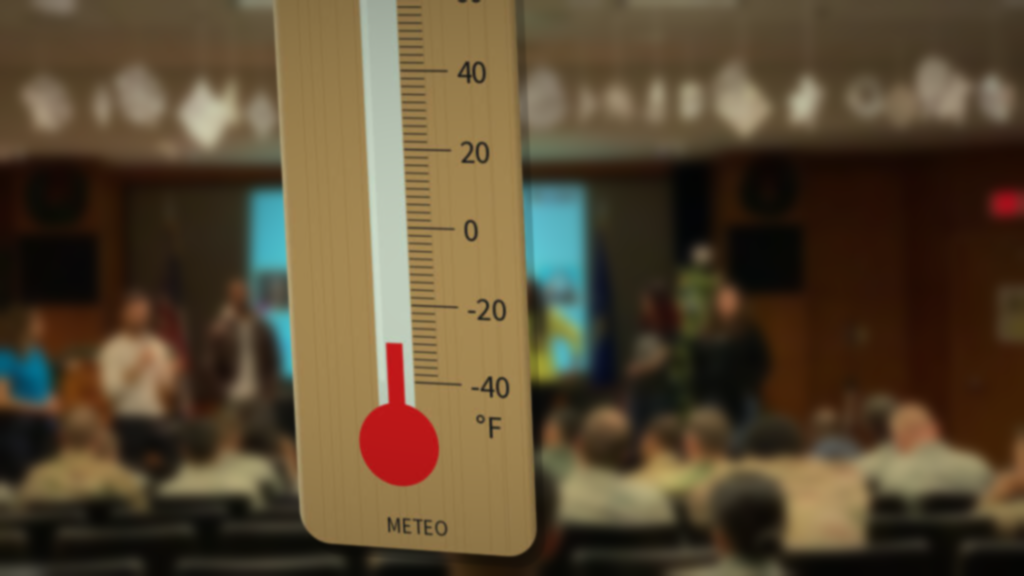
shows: value=-30 unit=°F
